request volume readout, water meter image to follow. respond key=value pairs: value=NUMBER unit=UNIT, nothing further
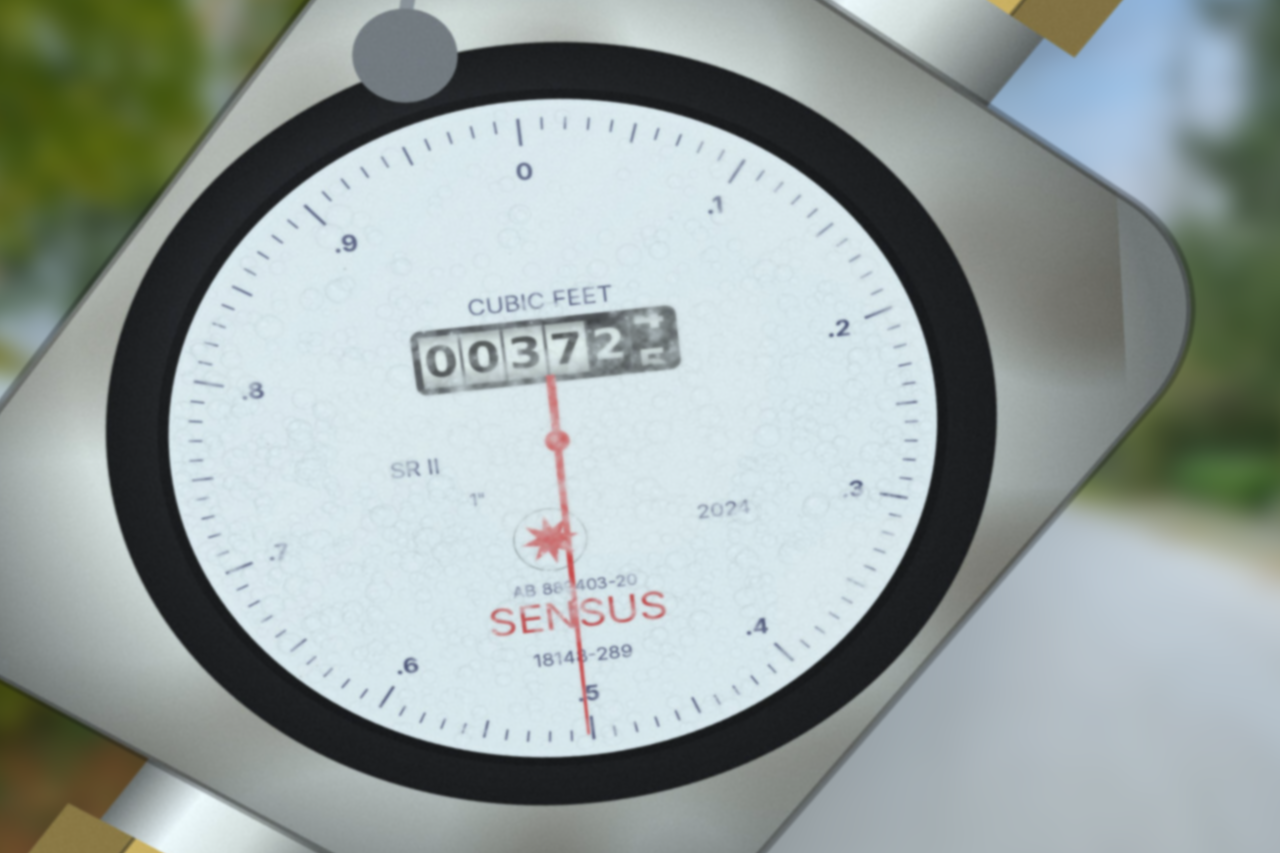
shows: value=3724.50 unit=ft³
